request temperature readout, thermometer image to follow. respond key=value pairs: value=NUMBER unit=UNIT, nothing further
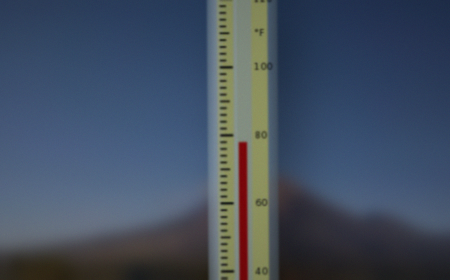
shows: value=78 unit=°F
